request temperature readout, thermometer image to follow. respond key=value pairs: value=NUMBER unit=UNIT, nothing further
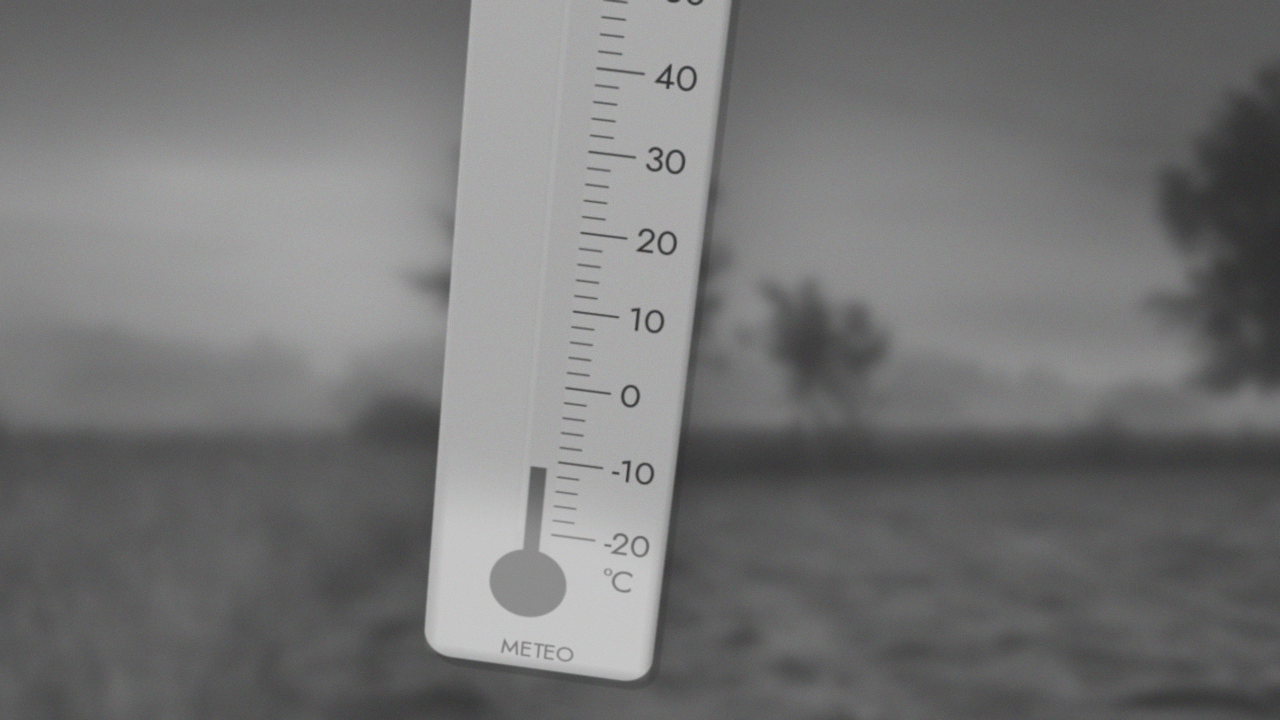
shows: value=-11 unit=°C
